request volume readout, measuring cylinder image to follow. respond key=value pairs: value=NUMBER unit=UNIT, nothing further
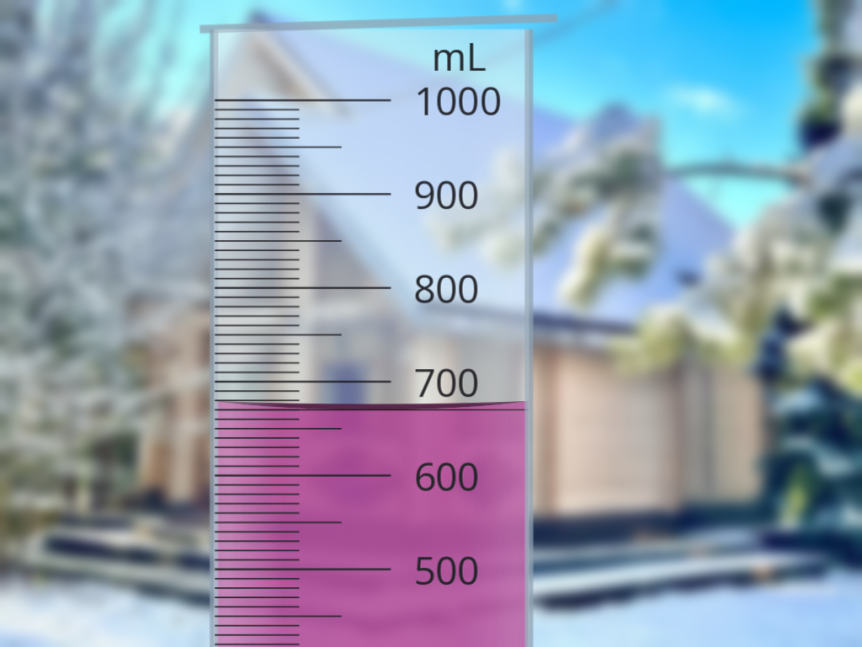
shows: value=670 unit=mL
